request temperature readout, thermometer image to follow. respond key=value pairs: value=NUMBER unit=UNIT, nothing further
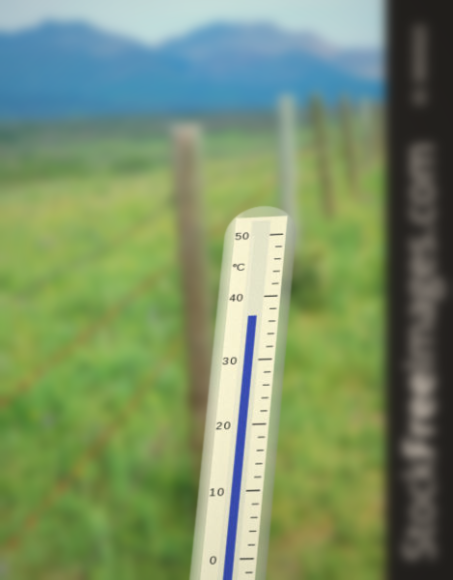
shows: value=37 unit=°C
